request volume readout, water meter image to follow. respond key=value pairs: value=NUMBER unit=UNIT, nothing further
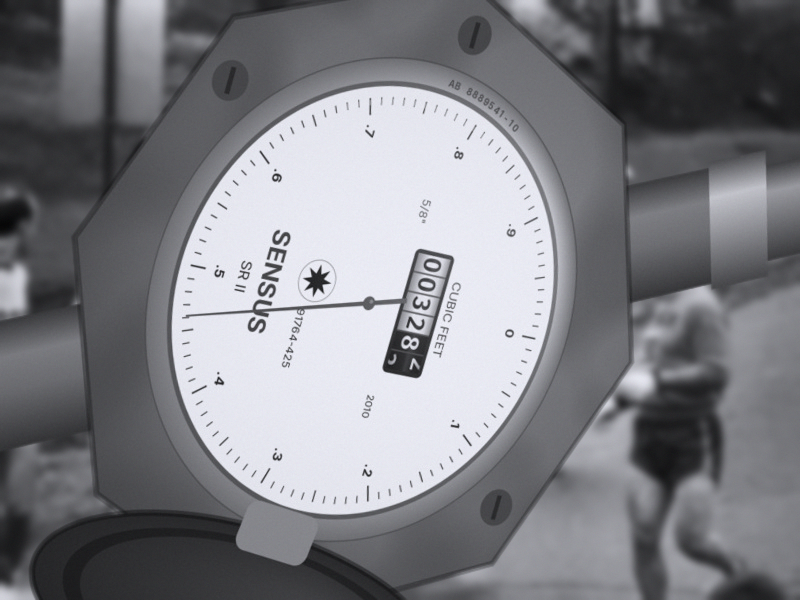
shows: value=3282.46 unit=ft³
